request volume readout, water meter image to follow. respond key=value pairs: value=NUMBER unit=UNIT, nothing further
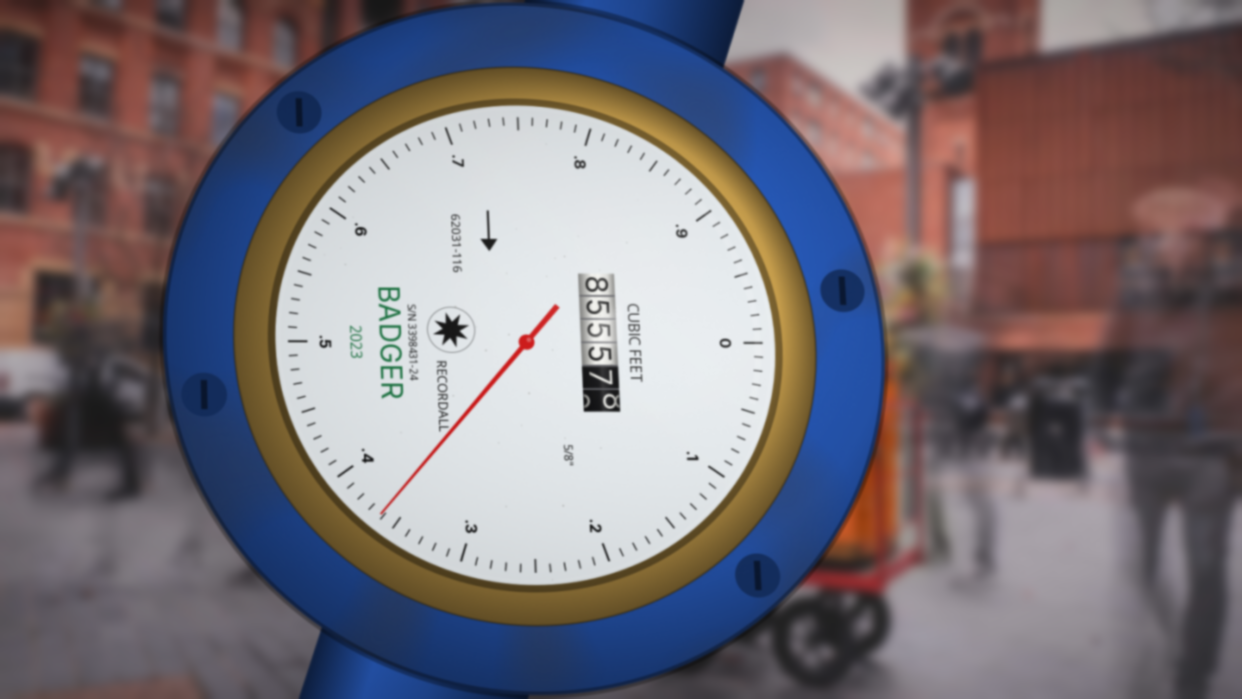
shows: value=855578.36 unit=ft³
